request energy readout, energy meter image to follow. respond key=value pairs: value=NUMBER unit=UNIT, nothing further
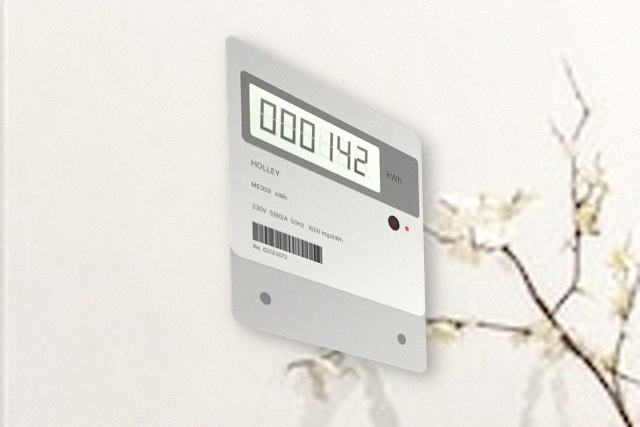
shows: value=142 unit=kWh
